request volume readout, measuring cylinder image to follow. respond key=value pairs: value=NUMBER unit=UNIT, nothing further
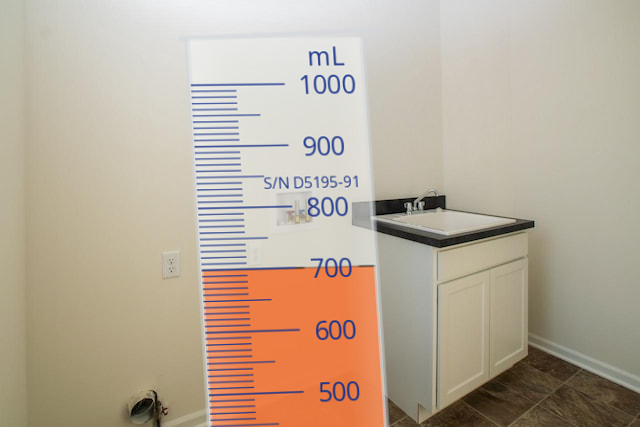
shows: value=700 unit=mL
